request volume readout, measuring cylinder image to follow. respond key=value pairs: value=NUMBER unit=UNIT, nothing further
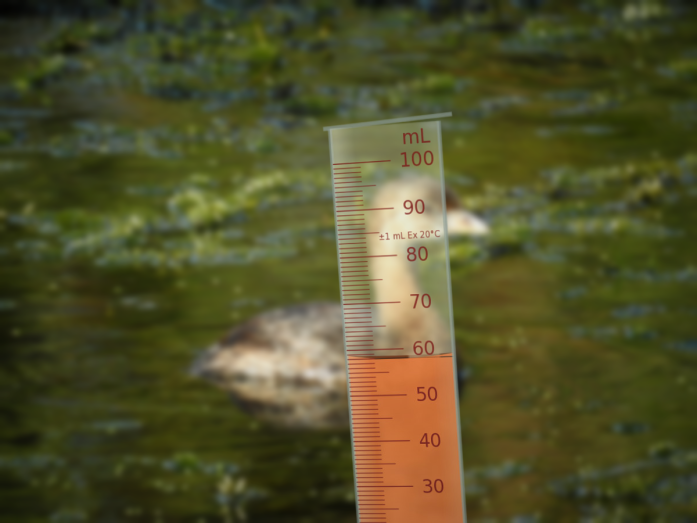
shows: value=58 unit=mL
